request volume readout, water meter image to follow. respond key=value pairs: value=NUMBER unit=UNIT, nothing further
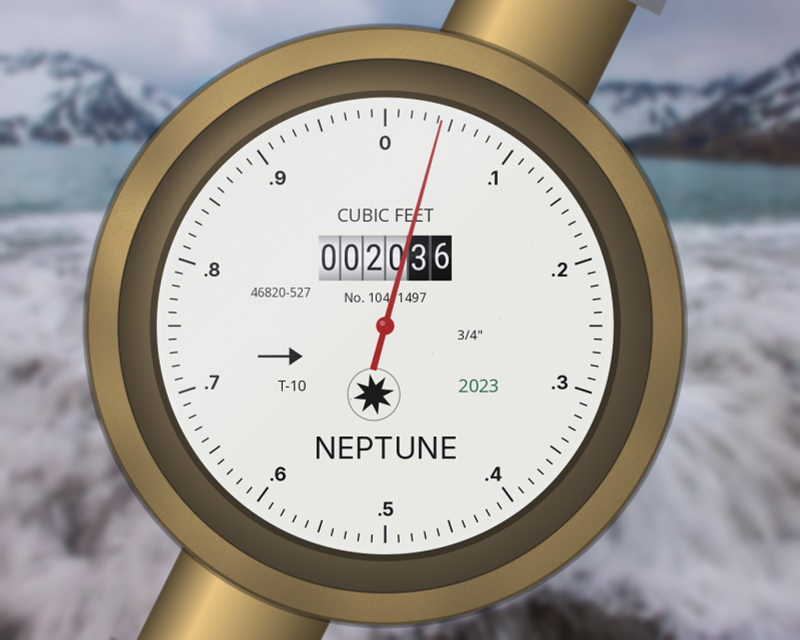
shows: value=2036.04 unit=ft³
